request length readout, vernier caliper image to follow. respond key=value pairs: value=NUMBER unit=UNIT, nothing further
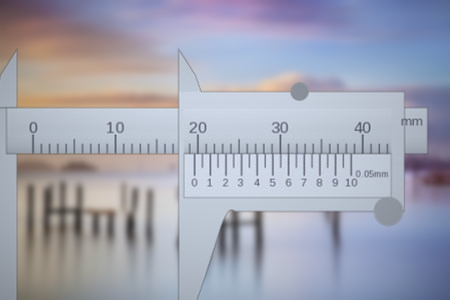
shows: value=19.6 unit=mm
